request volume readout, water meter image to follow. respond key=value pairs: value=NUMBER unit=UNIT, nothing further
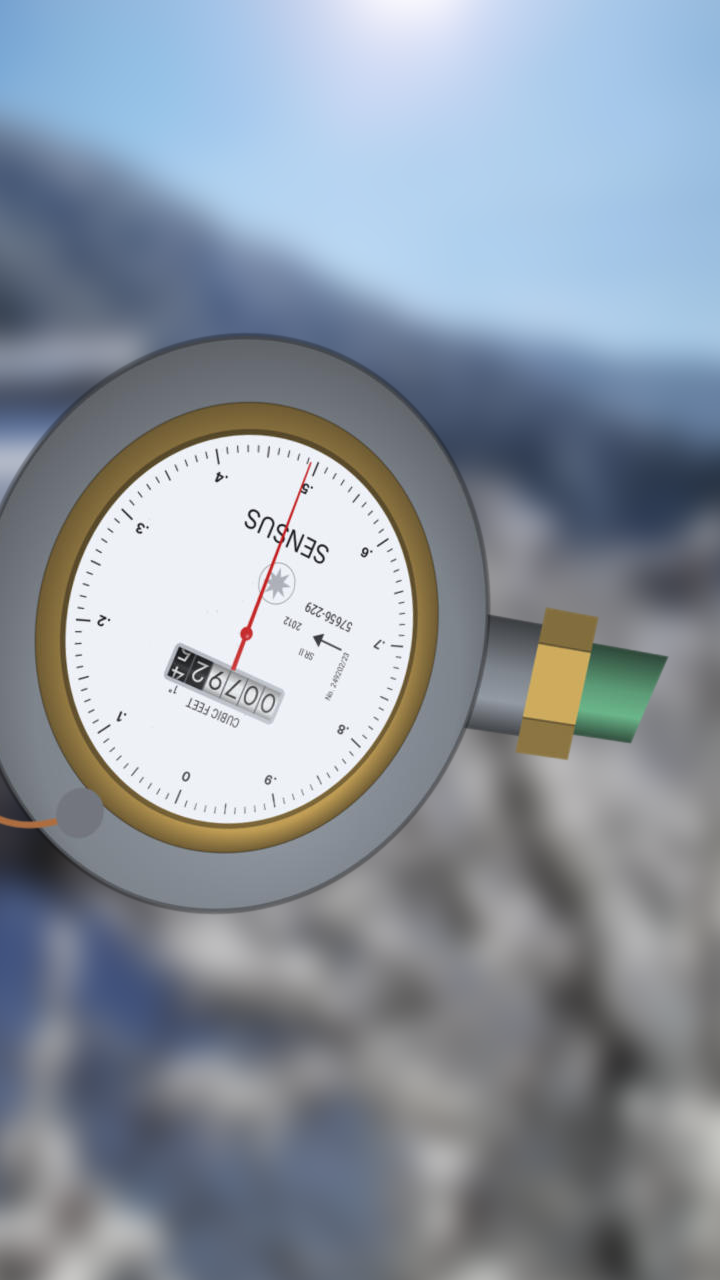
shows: value=7924.49 unit=ft³
